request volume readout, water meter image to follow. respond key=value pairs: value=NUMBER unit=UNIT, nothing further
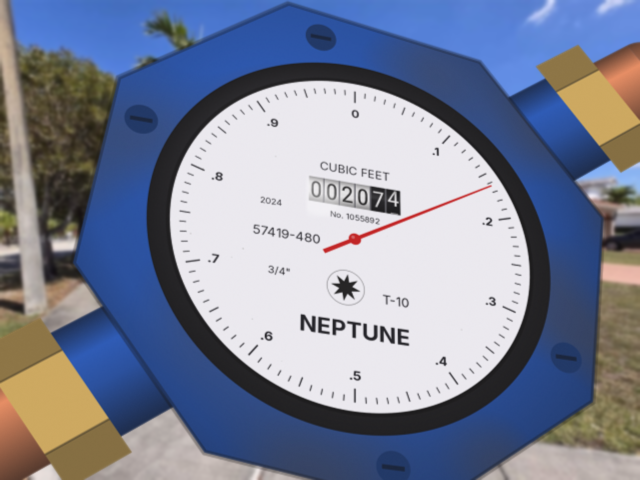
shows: value=2074.16 unit=ft³
